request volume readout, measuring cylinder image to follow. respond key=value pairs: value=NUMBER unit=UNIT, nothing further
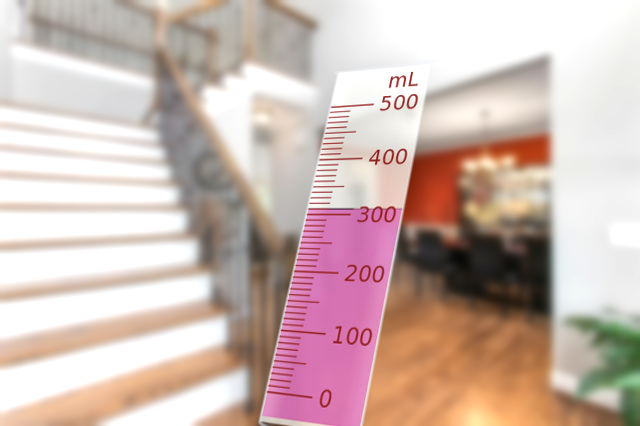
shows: value=310 unit=mL
